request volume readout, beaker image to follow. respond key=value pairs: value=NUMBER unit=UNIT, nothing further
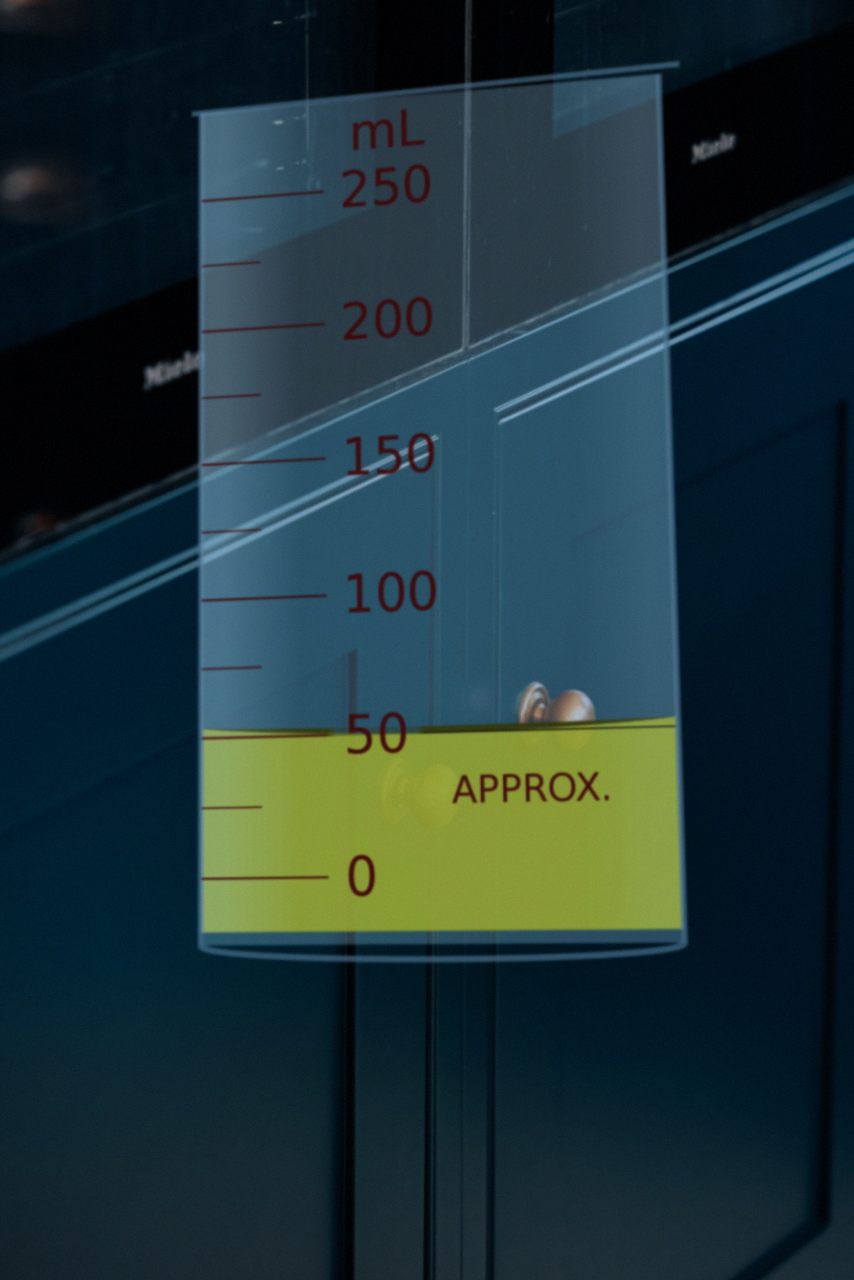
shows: value=50 unit=mL
